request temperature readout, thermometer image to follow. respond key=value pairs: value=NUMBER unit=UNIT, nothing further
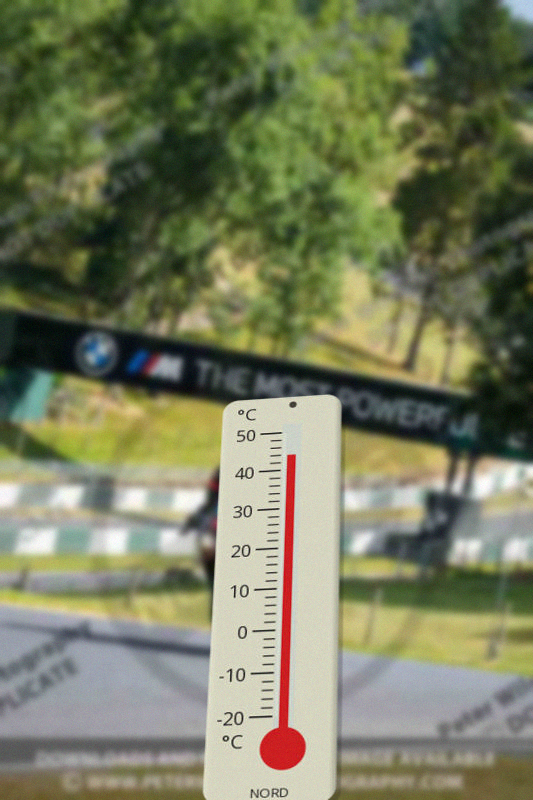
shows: value=44 unit=°C
